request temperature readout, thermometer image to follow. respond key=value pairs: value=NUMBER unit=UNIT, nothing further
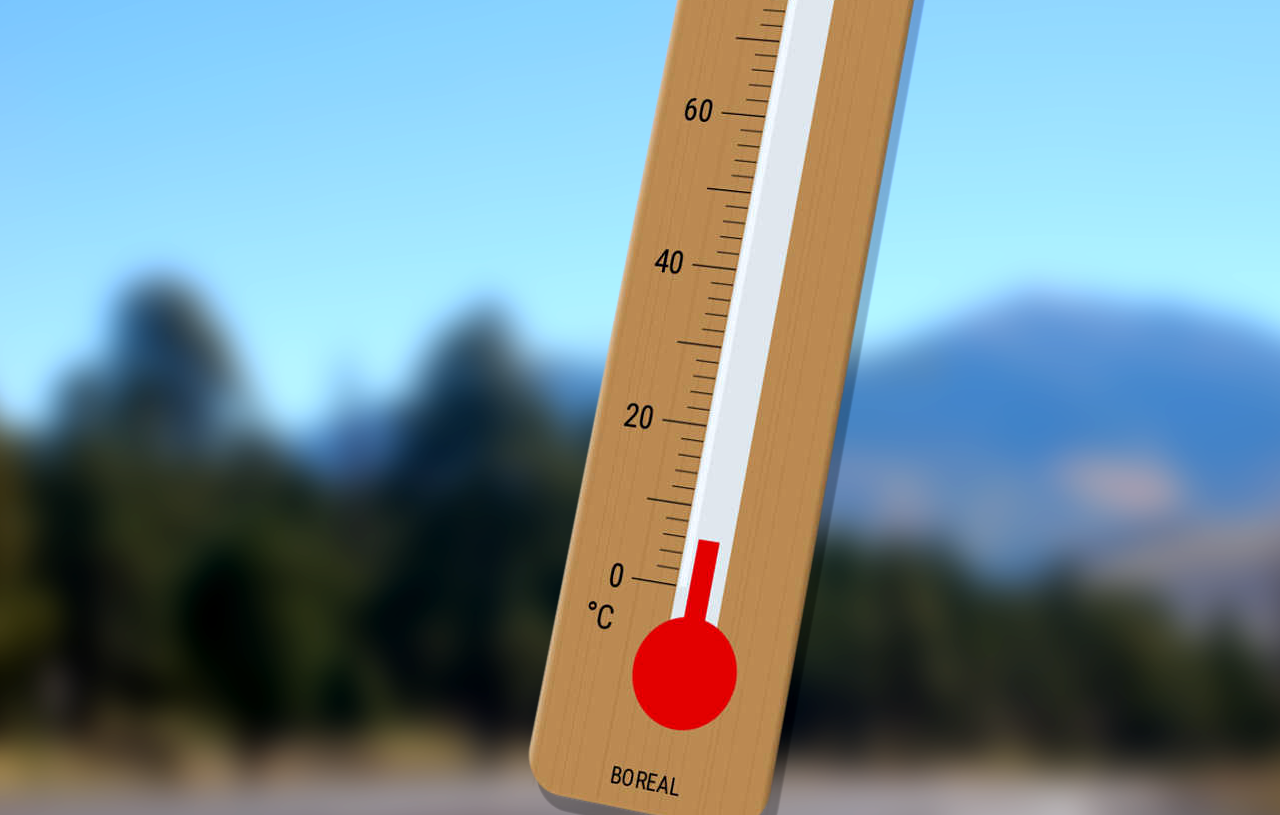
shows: value=6 unit=°C
